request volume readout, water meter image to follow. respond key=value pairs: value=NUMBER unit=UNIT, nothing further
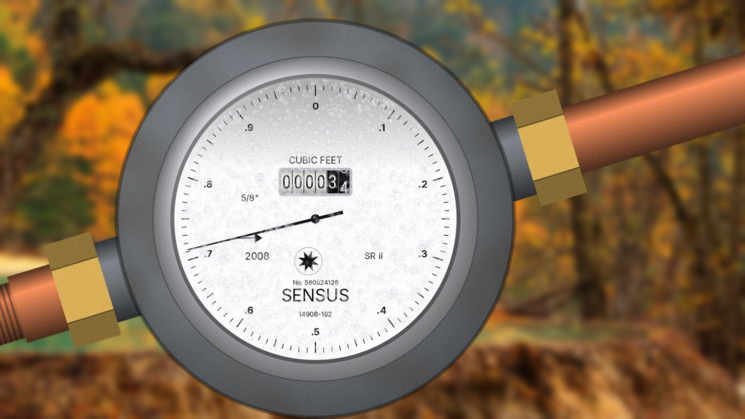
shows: value=33.71 unit=ft³
